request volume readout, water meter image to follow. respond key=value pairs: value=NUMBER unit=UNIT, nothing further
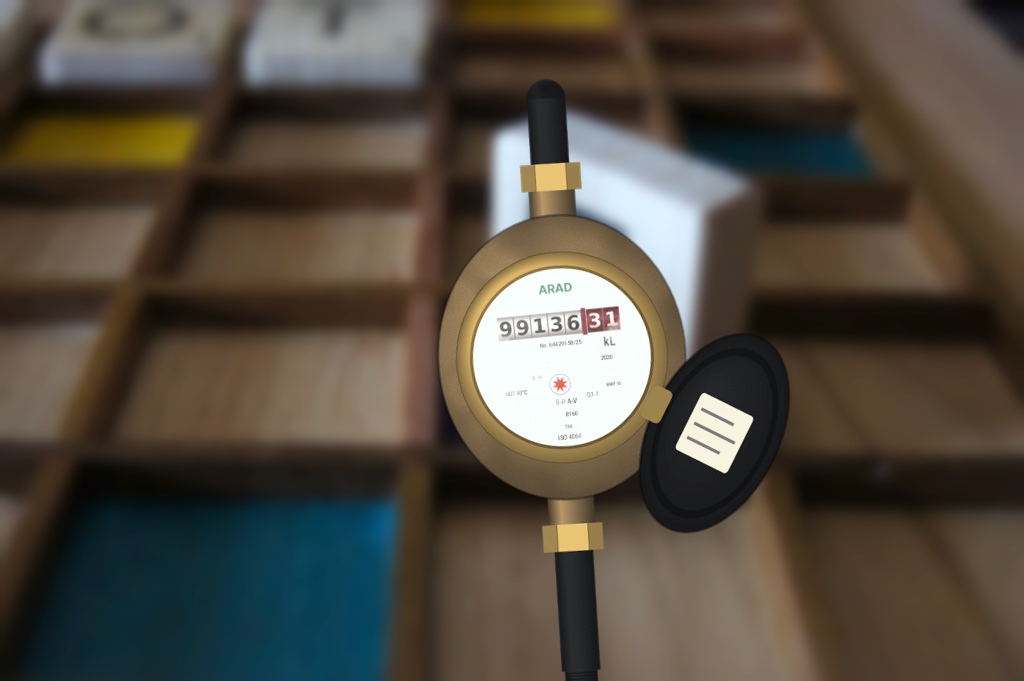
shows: value=99136.31 unit=kL
